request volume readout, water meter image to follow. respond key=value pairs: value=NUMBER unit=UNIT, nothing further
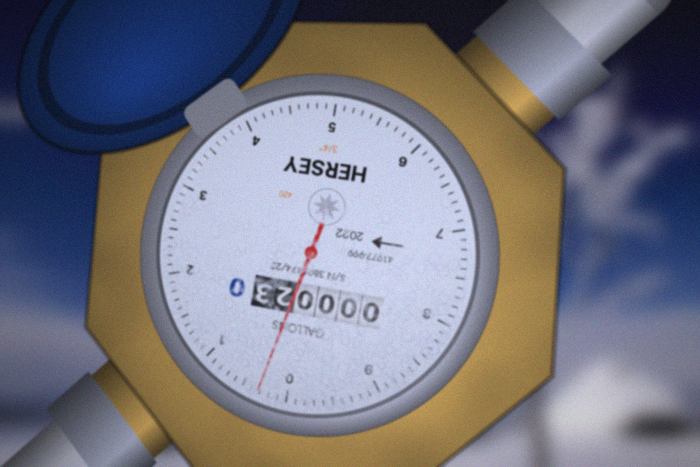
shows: value=230.3 unit=gal
